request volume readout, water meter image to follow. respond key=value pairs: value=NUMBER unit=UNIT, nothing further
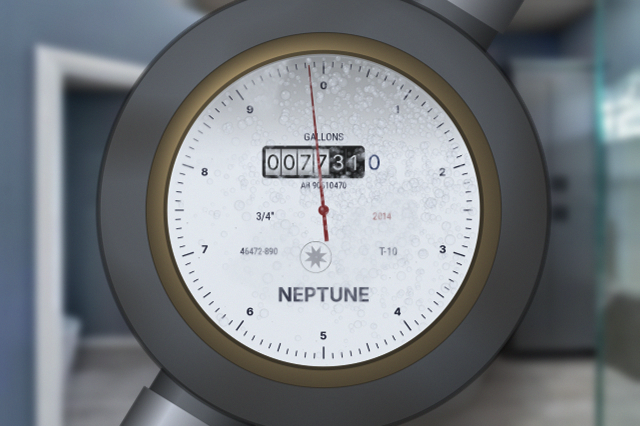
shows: value=77309.8 unit=gal
